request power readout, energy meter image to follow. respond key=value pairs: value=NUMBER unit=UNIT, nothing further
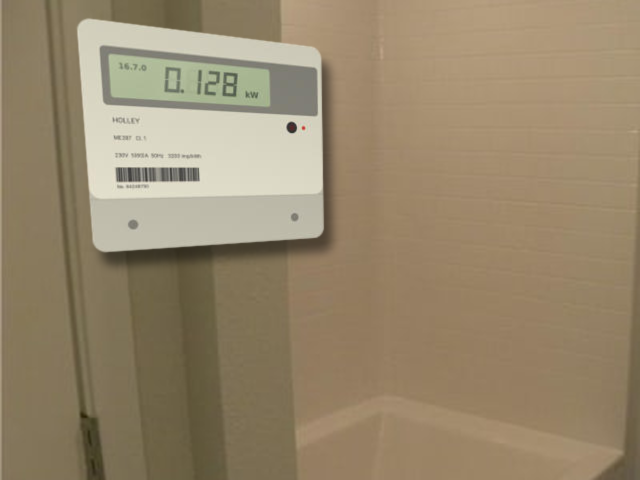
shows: value=0.128 unit=kW
